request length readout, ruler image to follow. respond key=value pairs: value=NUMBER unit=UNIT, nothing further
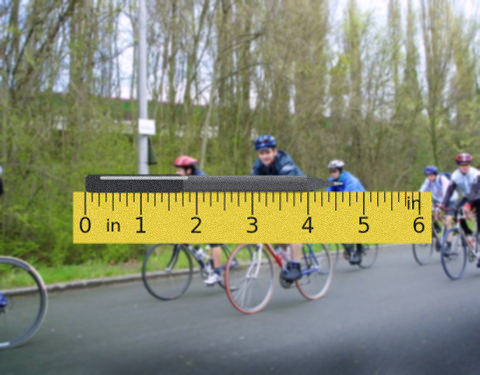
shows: value=4.625 unit=in
